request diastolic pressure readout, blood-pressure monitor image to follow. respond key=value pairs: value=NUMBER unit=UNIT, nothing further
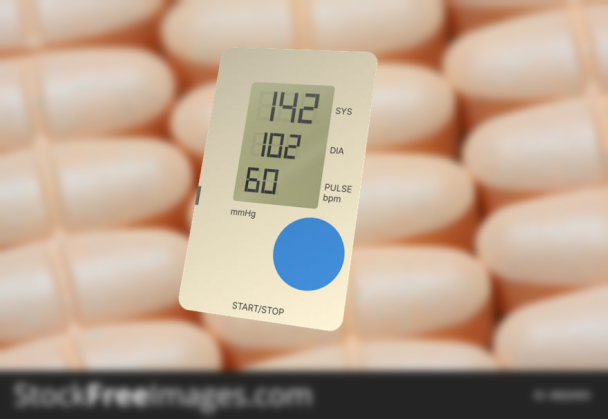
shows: value=102 unit=mmHg
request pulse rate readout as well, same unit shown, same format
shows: value=60 unit=bpm
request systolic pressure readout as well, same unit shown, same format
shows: value=142 unit=mmHg
